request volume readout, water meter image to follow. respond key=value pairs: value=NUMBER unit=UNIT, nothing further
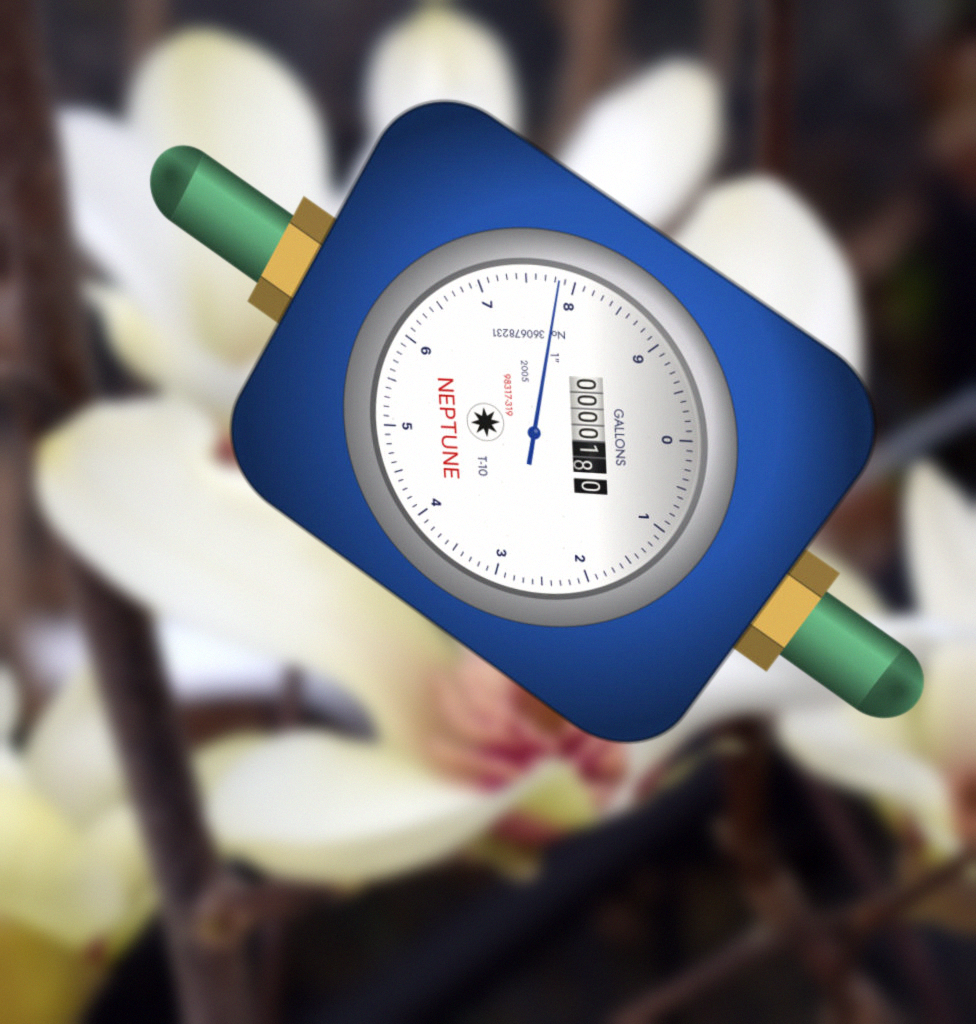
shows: value=177.8 unit=gal
